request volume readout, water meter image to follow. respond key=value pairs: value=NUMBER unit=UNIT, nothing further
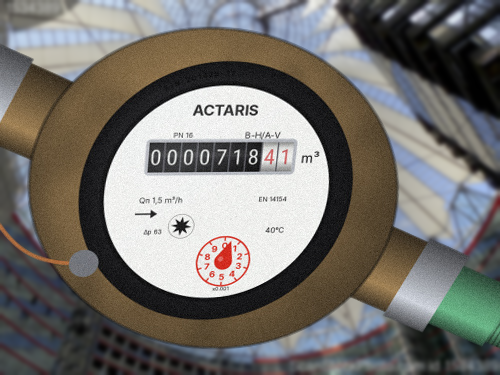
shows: value=718.410 unit=m³
